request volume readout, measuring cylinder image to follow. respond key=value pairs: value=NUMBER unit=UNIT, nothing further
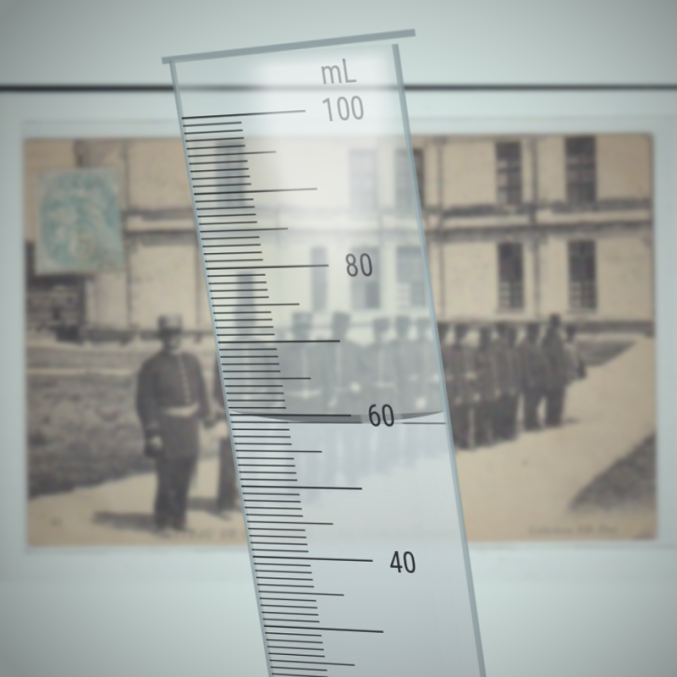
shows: value=59 unit=mL
